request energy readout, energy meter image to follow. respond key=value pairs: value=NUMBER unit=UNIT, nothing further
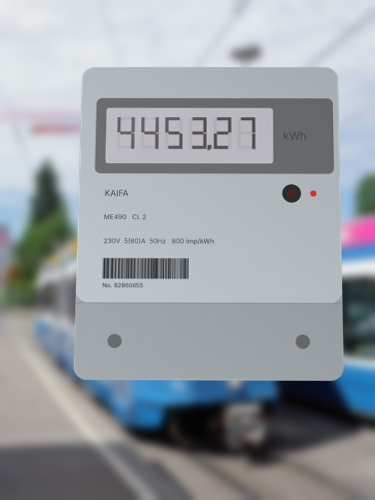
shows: value=4453.27 unit=kWh
